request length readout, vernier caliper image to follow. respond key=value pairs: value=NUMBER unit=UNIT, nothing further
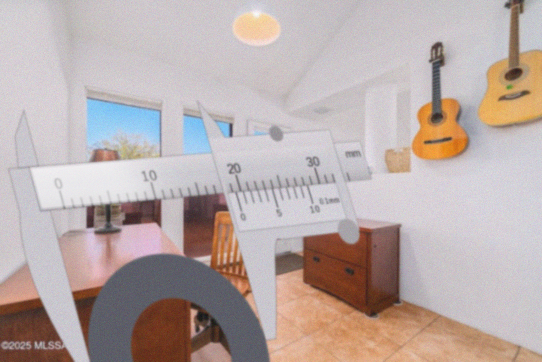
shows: value=19.4 unit=mm
